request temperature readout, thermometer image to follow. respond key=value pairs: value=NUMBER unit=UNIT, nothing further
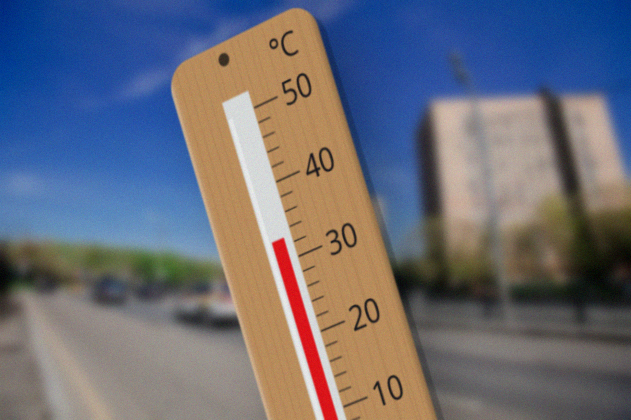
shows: value=33 unit=°C
